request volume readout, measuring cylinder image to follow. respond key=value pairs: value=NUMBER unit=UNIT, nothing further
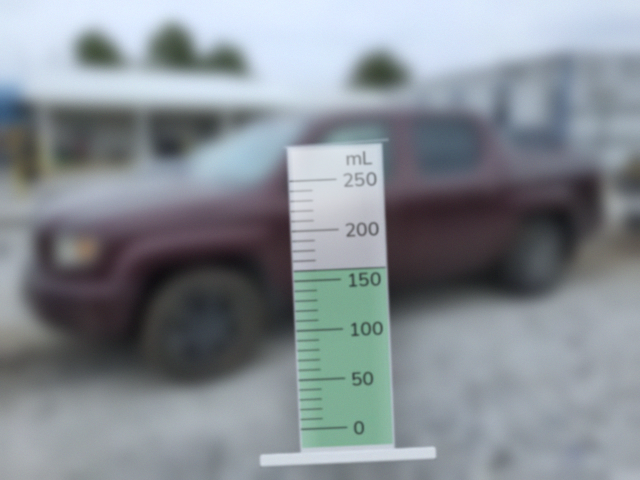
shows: value=160 unit=mL
